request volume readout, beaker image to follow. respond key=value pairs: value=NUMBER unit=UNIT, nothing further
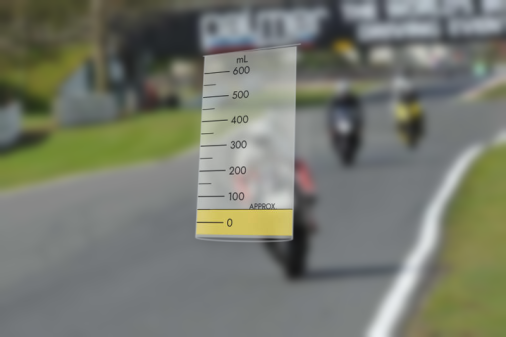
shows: value=50 unit=mL
